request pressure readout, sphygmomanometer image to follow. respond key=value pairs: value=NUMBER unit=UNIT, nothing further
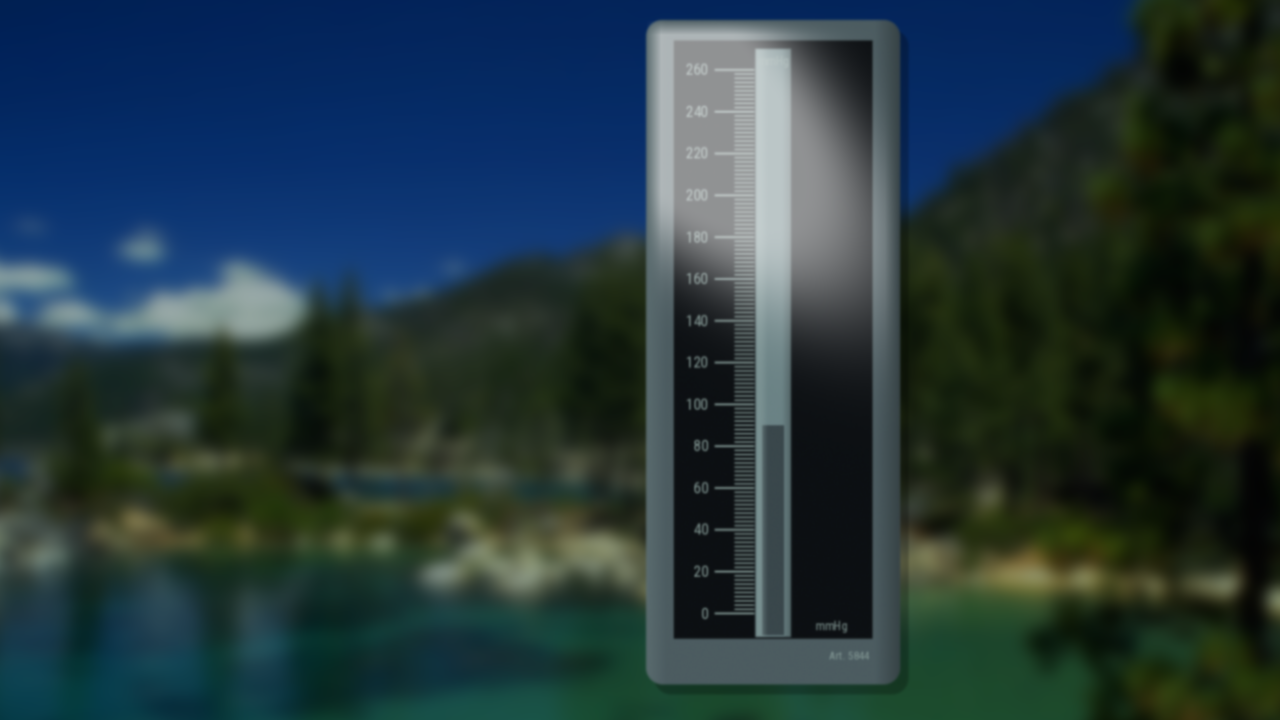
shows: value=90 unit=mmHg
